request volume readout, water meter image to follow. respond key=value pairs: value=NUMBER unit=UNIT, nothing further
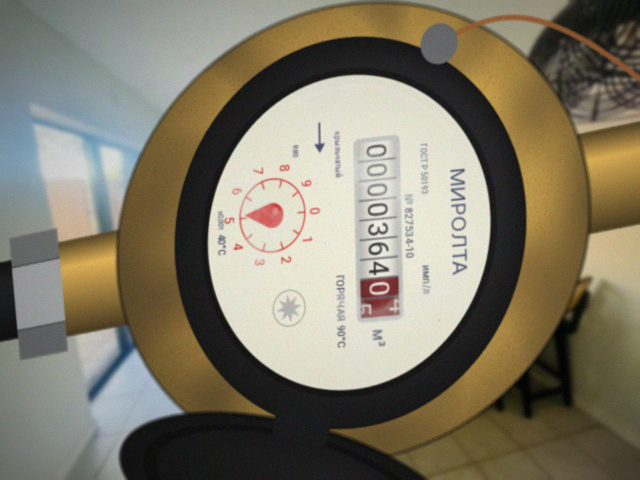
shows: value=364.045 unit=m³
